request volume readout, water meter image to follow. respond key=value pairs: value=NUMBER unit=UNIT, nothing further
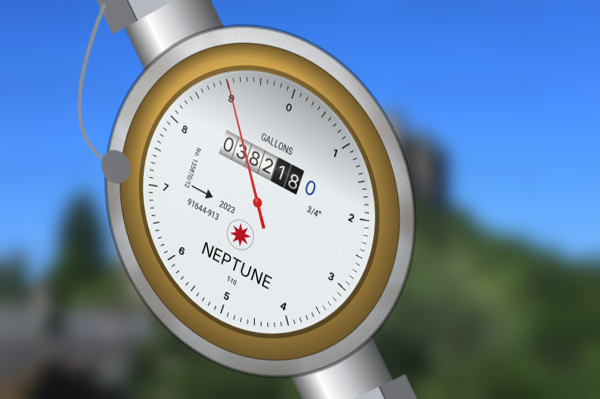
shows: value=382179.0 unit=gal
